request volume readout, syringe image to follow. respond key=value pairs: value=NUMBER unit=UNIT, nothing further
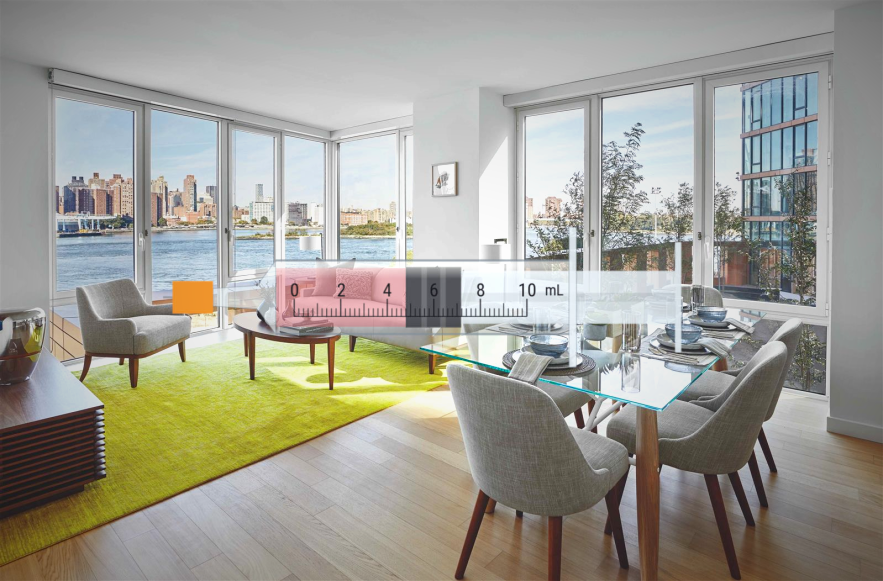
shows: value=4.8 unit=mL
